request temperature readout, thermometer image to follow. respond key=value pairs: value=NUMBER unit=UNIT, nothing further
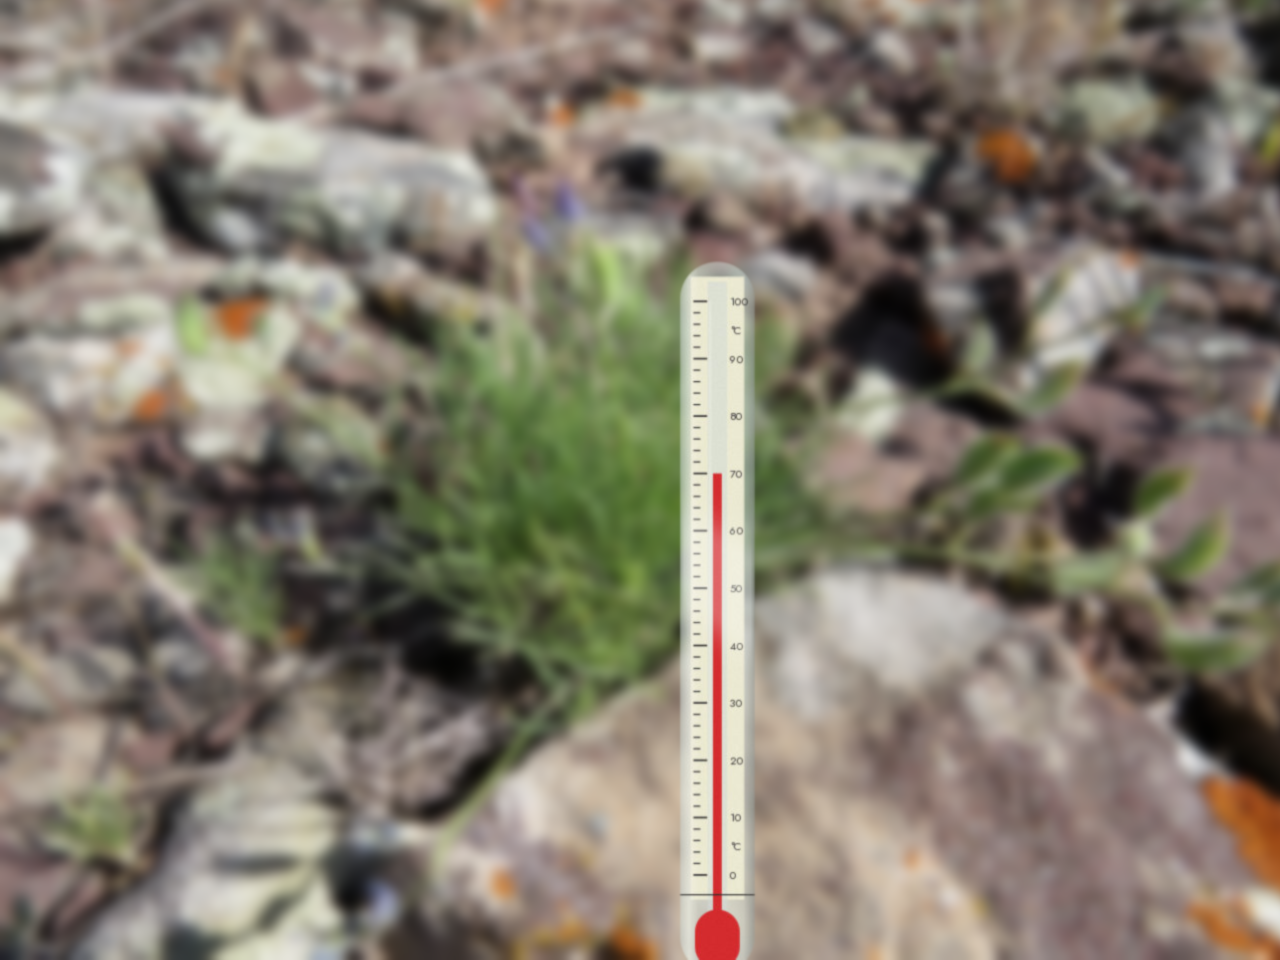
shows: value=70 unit=°C
